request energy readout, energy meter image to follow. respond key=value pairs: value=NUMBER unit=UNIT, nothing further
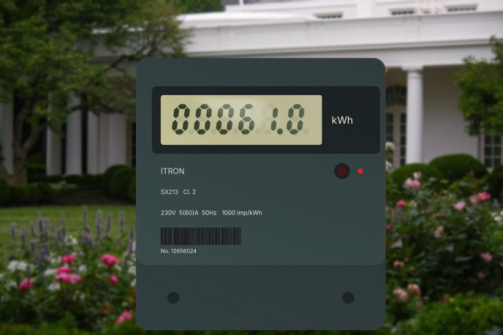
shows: value=61.0 unit=kWh
